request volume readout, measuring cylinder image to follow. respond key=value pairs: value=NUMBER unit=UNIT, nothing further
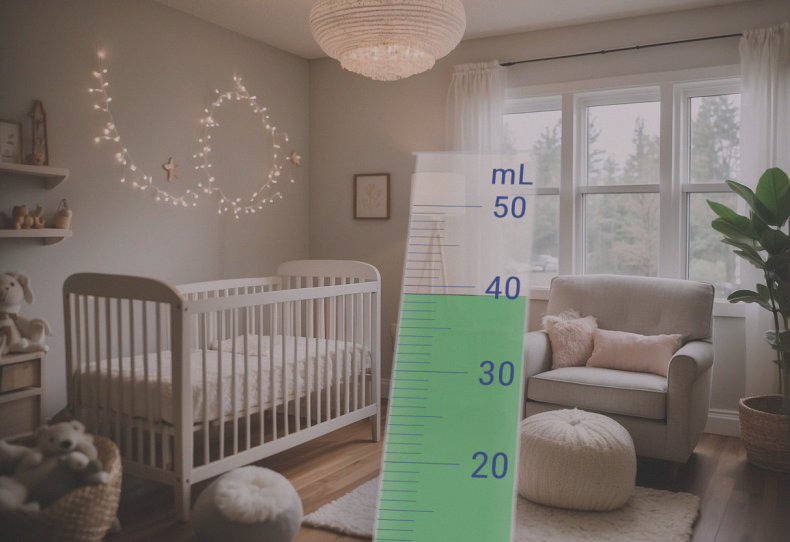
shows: value=39 unit=mL
